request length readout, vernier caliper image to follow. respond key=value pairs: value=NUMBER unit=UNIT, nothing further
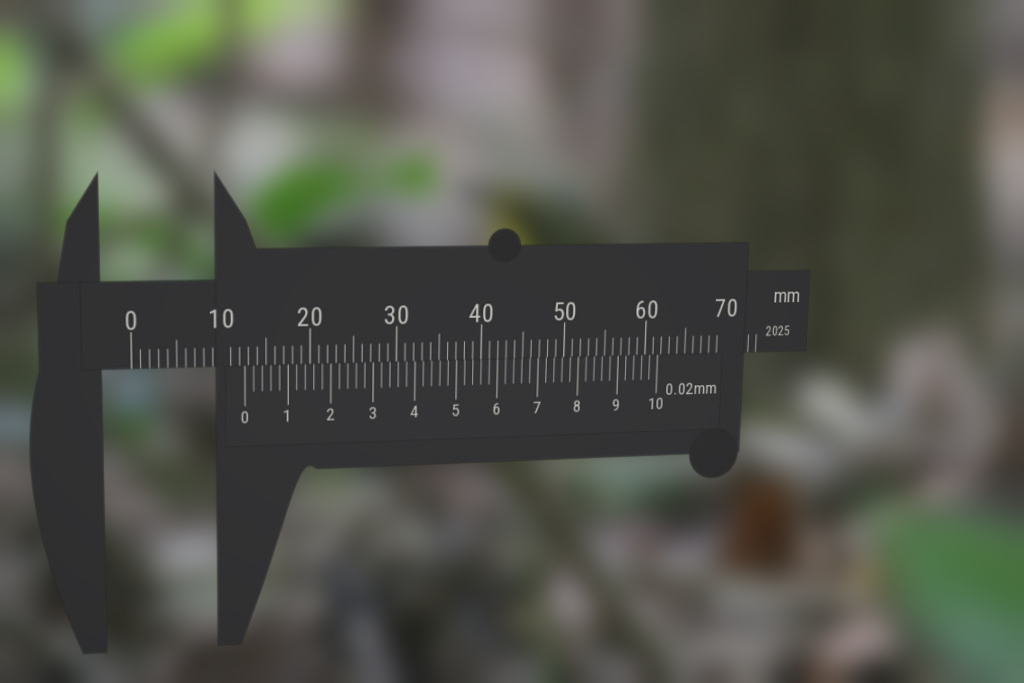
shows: value=12.6 unit=mm
